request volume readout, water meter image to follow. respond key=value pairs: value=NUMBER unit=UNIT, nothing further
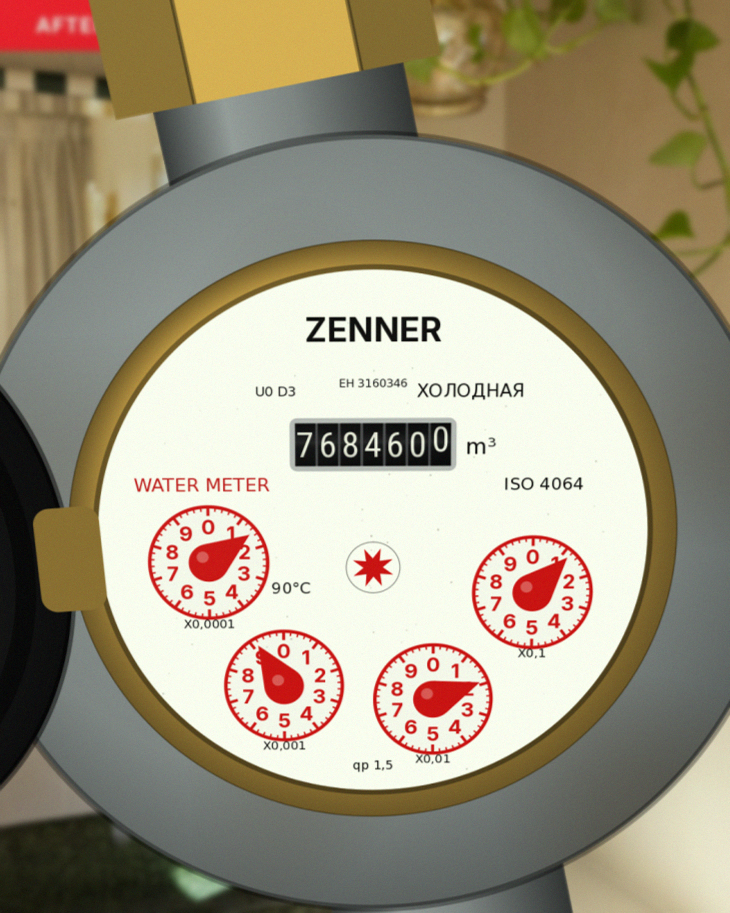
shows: value=7684600.1191 unit=m³
